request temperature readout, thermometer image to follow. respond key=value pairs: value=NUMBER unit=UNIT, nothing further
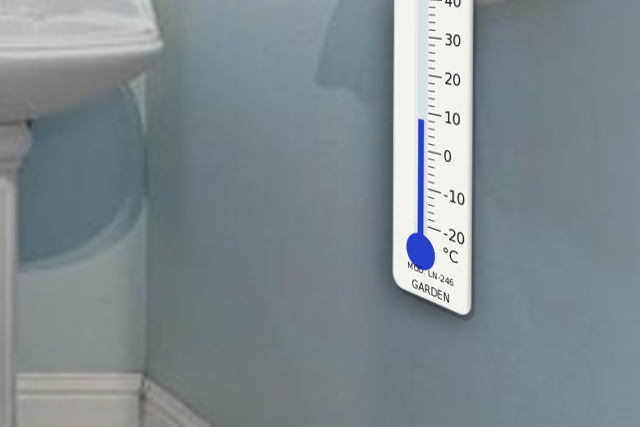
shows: value=8 unit=°C
